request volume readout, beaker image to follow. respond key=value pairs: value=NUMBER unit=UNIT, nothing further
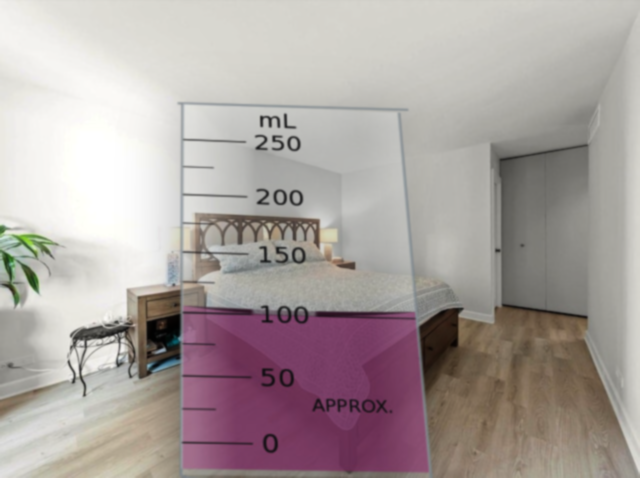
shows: value=100 unit=mL
